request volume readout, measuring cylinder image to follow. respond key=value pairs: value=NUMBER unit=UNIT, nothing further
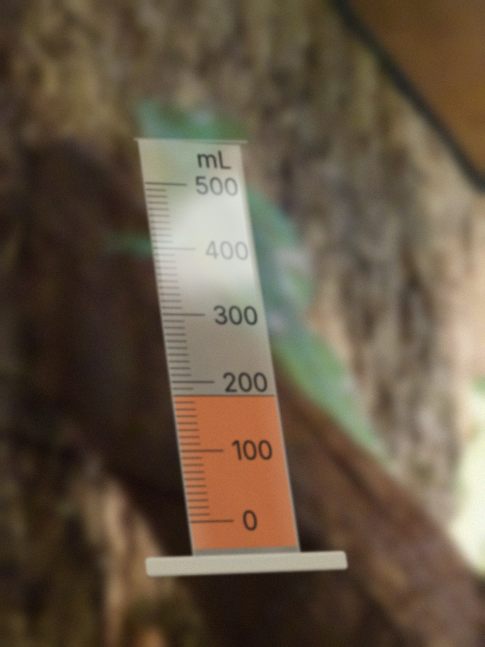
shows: value=180 unit=mL
